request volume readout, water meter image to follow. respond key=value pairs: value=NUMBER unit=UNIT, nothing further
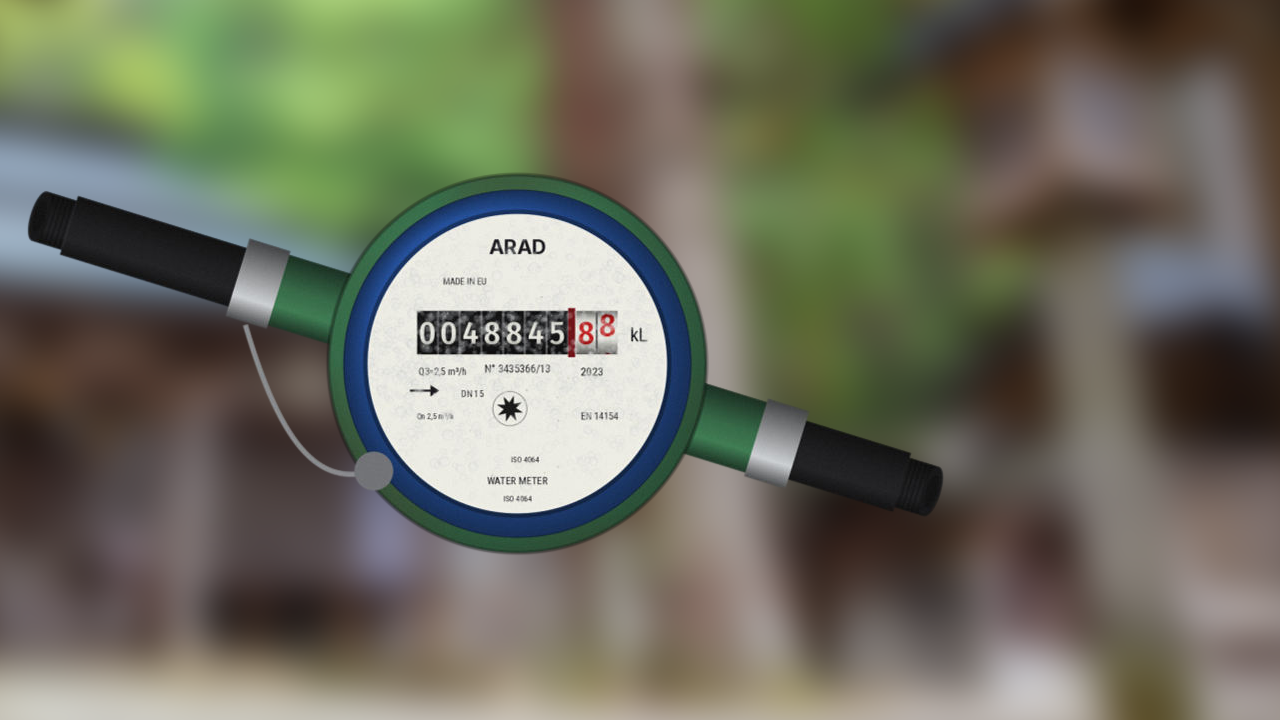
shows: value=48845.88 unit=kL
